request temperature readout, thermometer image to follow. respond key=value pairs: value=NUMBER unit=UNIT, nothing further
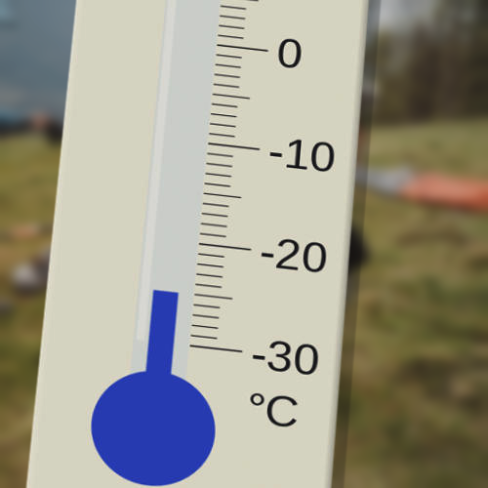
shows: value=-25 unit=°C
